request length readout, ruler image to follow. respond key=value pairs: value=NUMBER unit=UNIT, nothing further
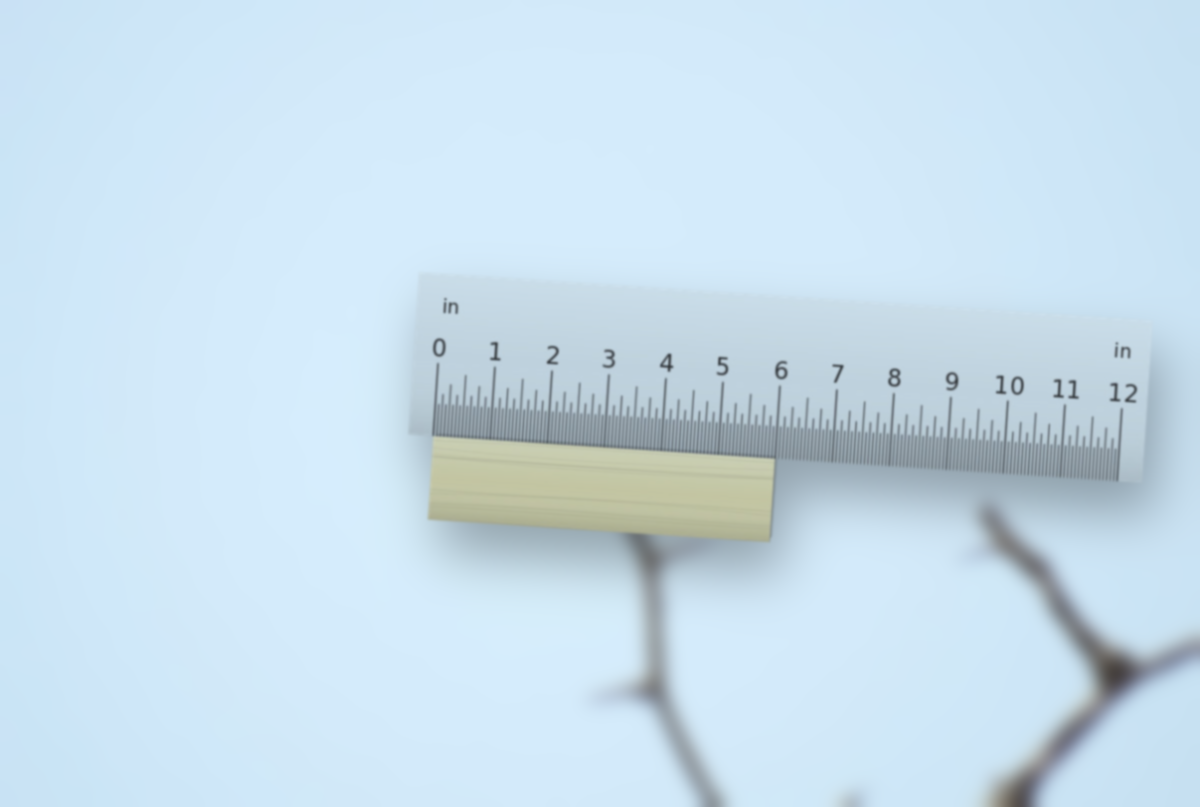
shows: value=6 unit=in
